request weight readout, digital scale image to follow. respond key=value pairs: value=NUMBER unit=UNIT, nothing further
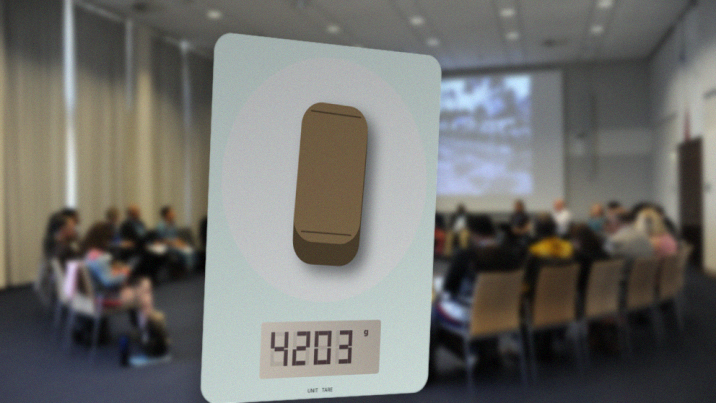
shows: value=4203 unit=g
